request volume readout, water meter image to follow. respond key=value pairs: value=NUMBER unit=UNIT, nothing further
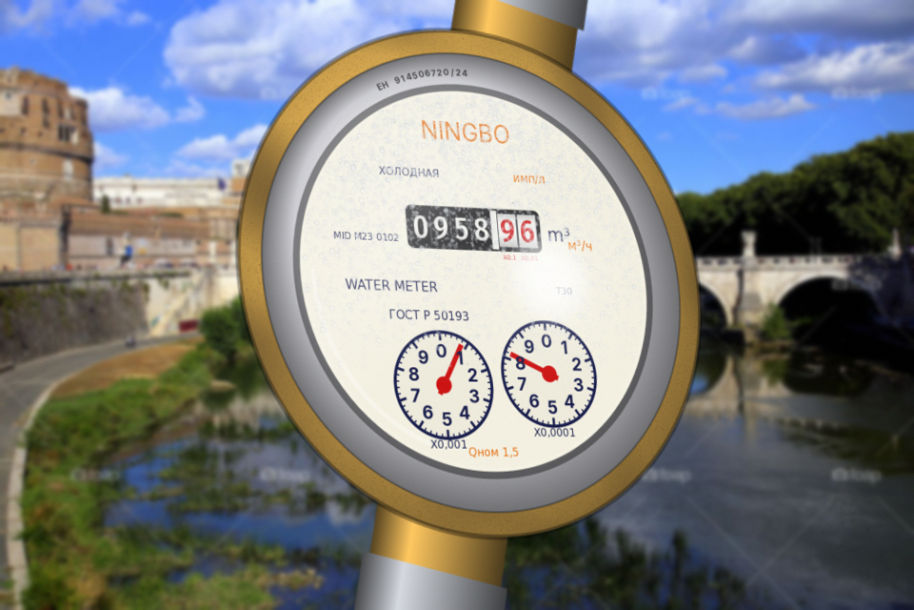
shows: value=958.9608 unit=m³
